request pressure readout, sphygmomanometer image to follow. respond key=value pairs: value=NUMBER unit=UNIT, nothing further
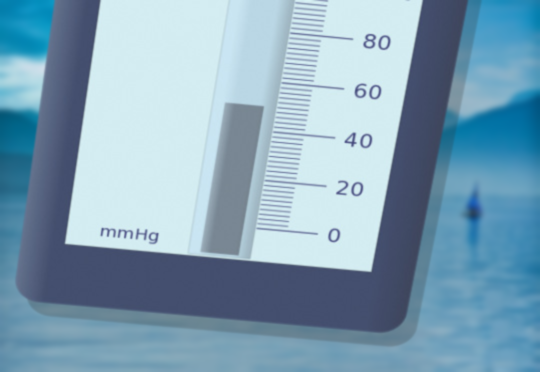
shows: value=50 unit=mmHg
